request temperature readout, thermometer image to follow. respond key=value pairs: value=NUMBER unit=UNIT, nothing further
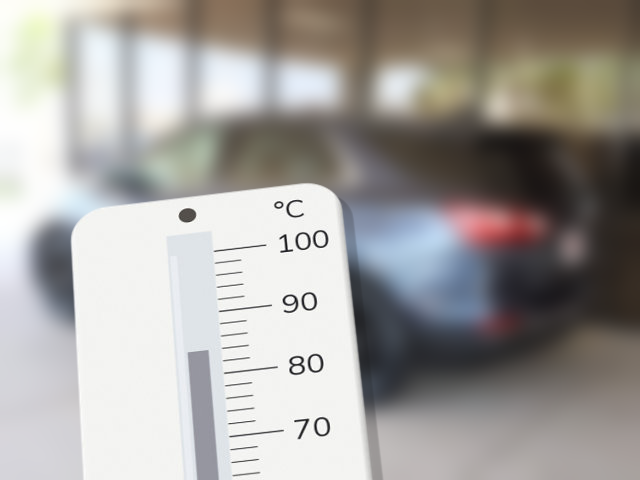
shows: value=84 unit=°C
